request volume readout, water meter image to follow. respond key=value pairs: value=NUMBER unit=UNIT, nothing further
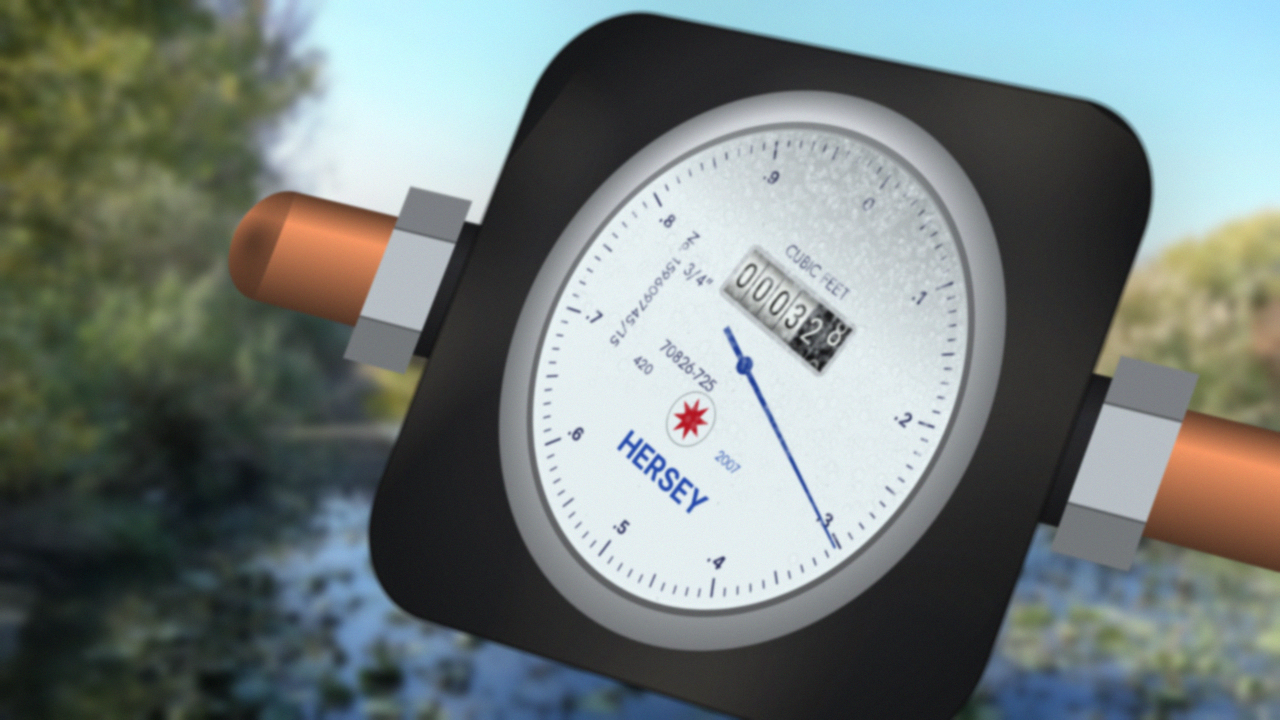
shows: value=328.30 unit=ft³
